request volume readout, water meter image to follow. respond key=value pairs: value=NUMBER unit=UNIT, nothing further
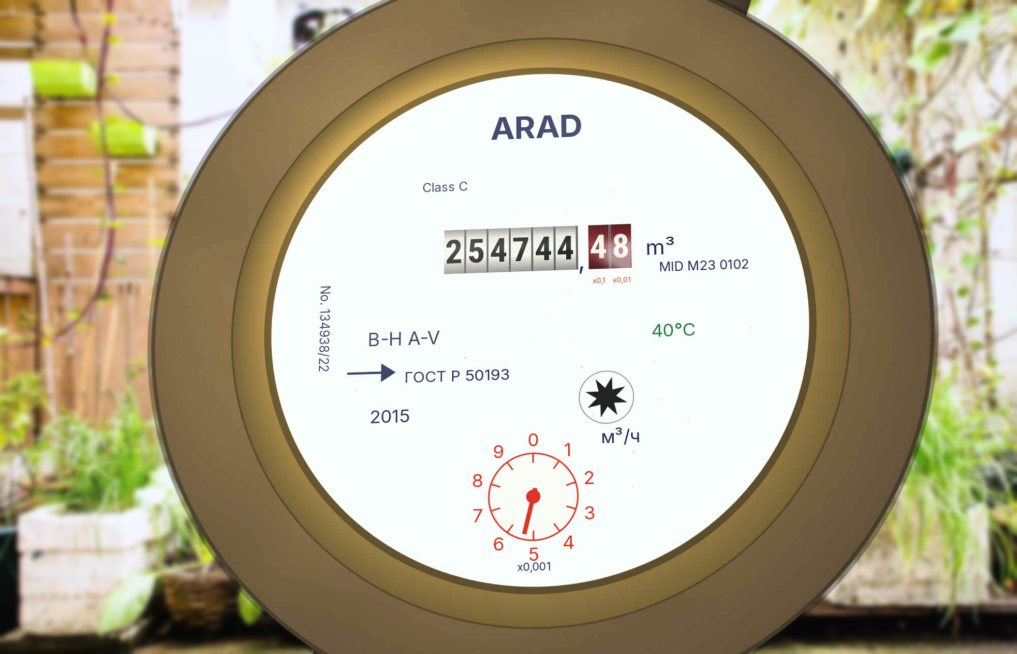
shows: value=254744.485 unit=m³
